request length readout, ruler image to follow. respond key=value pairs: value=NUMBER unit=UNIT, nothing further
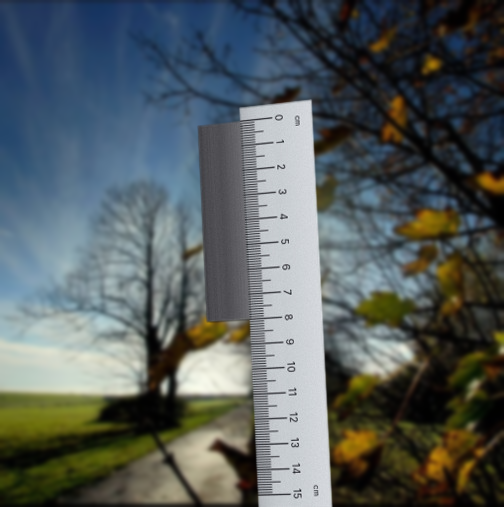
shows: value=8 unit=cm
